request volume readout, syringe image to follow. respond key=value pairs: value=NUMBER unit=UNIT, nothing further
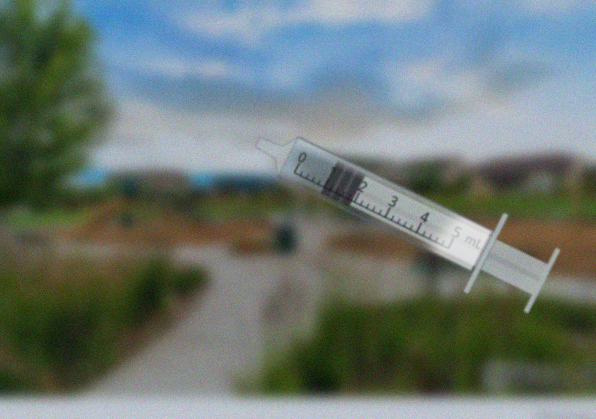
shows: value=1 unit=mL
